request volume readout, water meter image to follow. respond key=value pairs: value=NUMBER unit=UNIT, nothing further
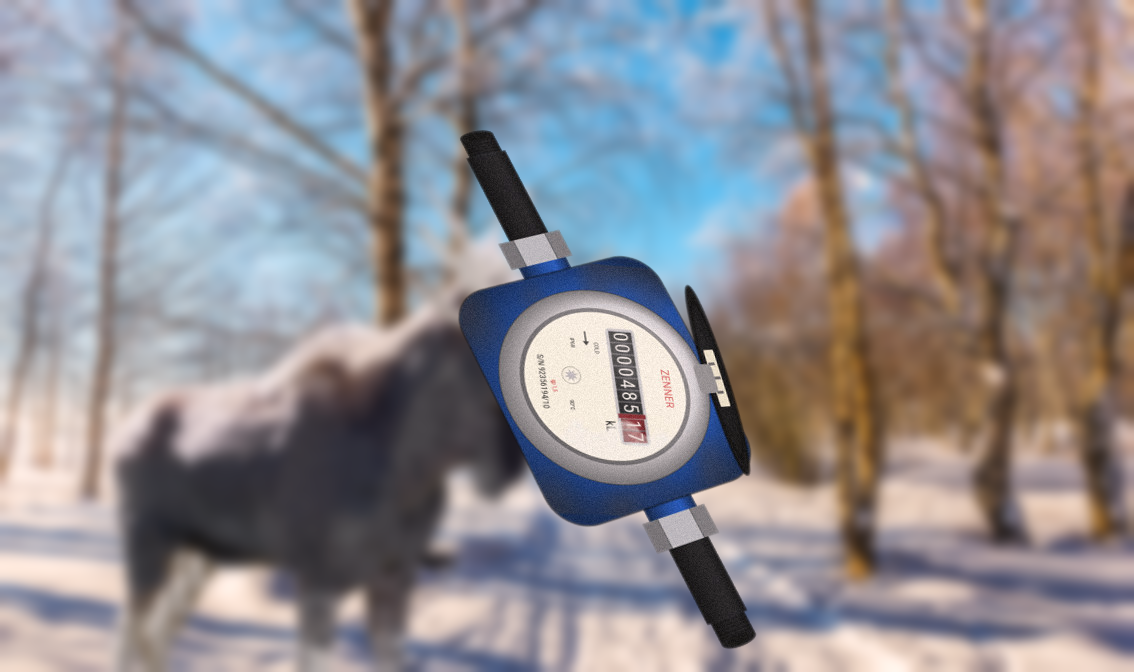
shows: value=485.17 unit=kL
